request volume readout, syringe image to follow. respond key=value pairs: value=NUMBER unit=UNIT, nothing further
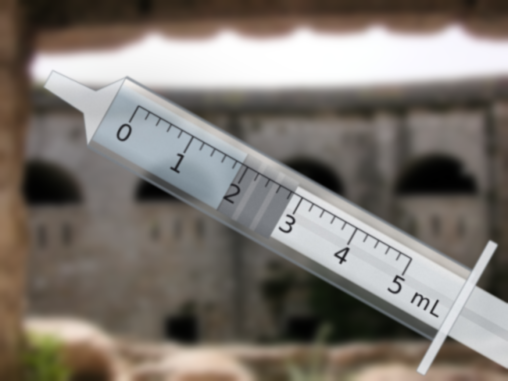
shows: value=1.9 unit=mL
